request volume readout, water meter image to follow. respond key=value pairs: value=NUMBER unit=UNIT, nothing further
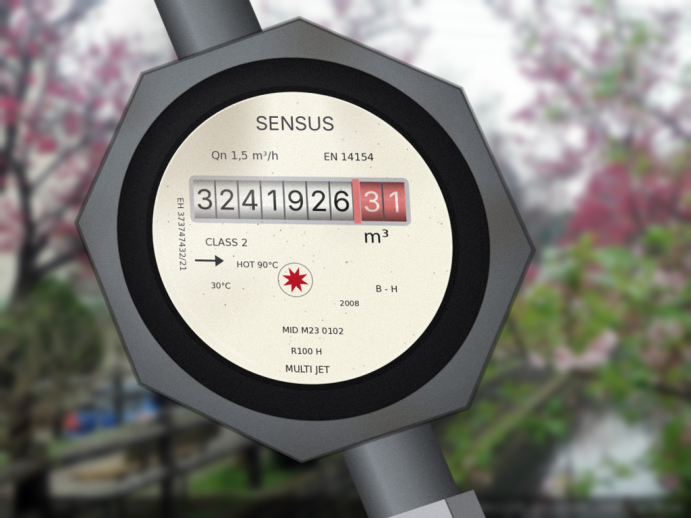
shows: value=3241926.31 unit=m³
